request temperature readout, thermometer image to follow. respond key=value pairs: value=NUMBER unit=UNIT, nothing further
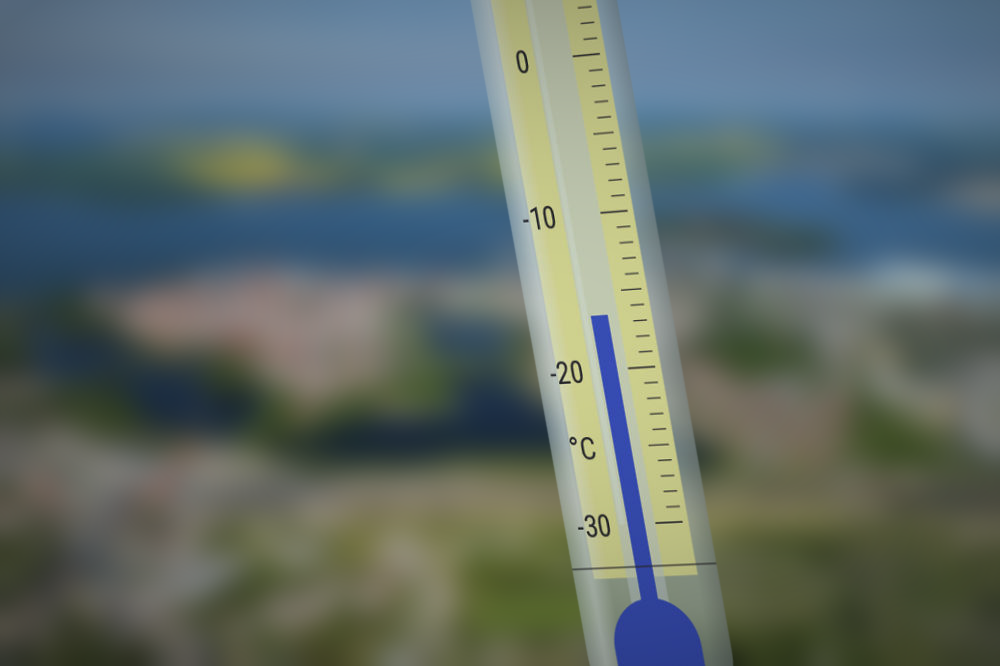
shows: value=-16.5 unit=°C
